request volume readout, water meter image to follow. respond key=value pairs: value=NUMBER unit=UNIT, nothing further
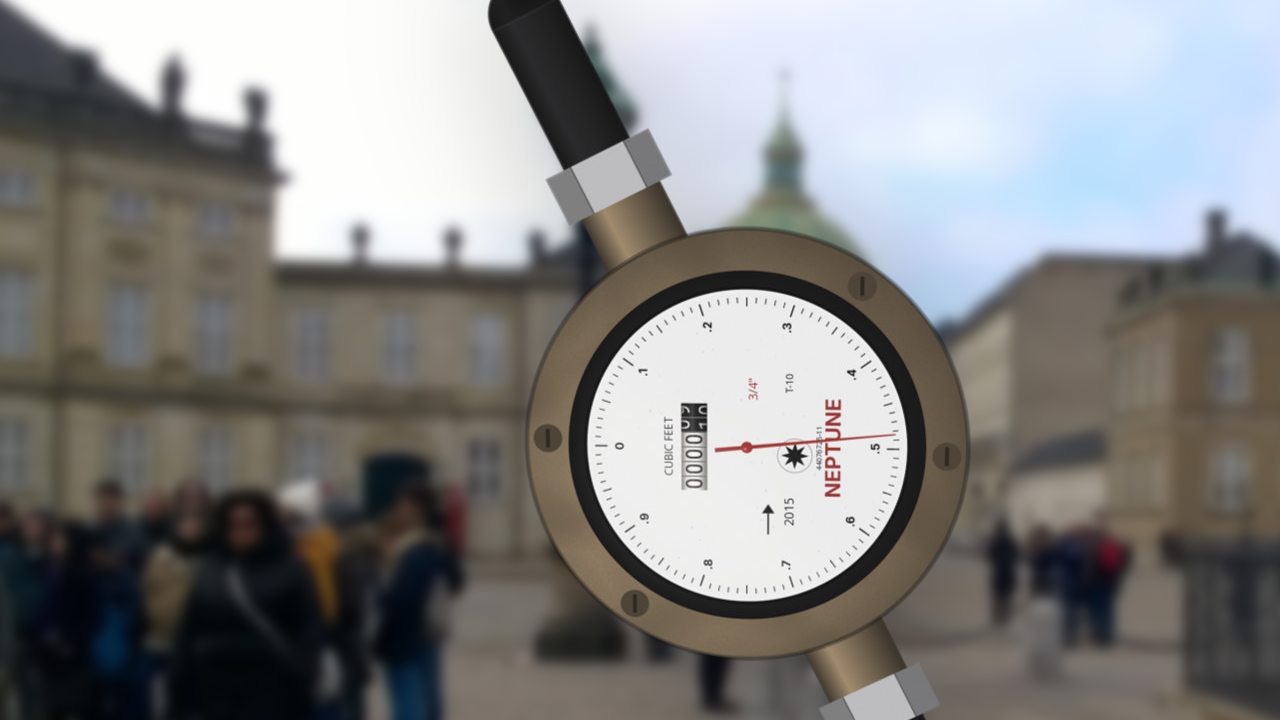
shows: value=9.48 unit=ft³
